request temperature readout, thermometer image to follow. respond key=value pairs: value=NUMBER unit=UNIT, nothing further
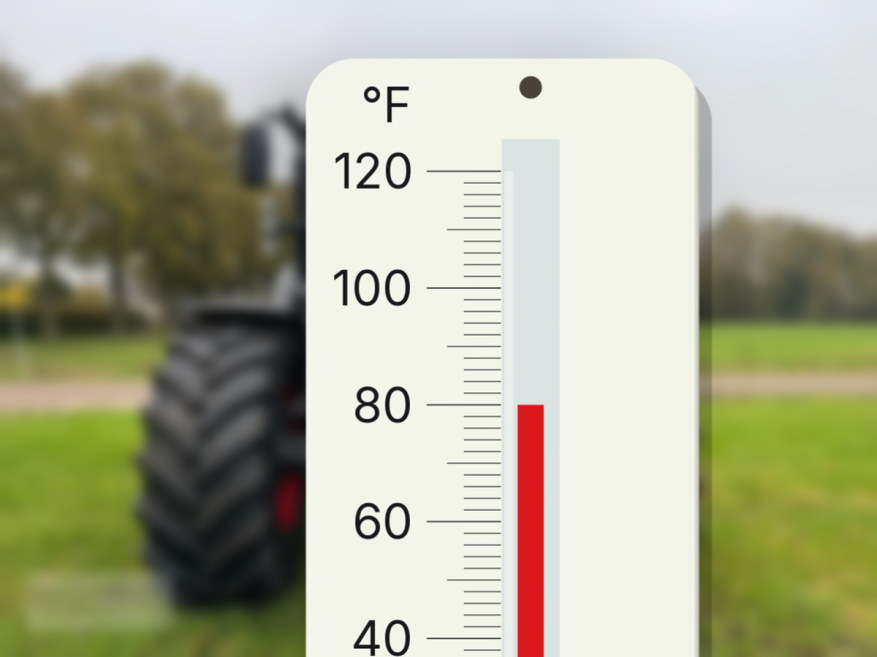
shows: value=80 unit=°F
